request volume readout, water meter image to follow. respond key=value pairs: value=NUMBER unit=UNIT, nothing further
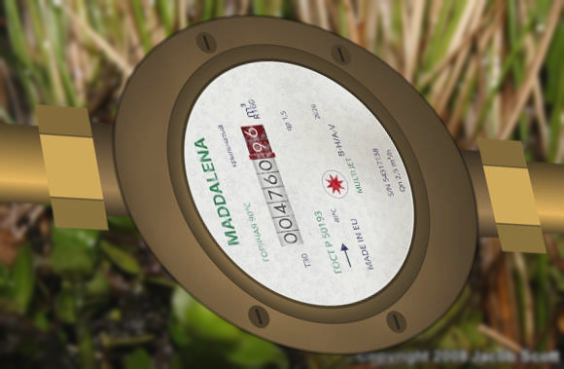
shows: value=4760.96 unit=m³
